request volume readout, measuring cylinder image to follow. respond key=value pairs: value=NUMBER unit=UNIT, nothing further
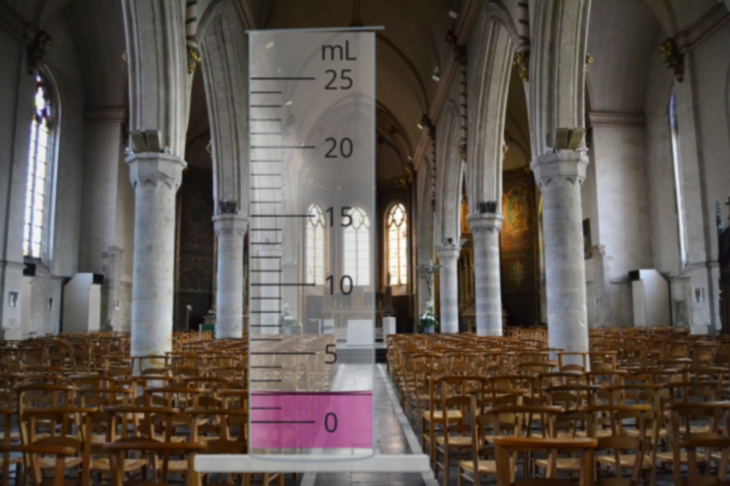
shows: value=2 unit=mL
